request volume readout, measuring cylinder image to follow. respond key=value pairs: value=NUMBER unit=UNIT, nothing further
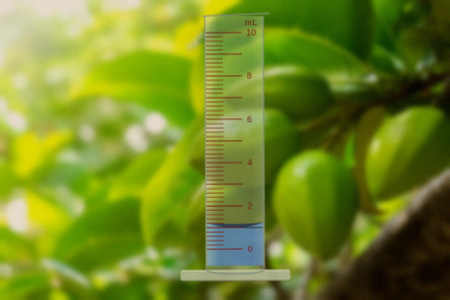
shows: value=1 unit=mL
